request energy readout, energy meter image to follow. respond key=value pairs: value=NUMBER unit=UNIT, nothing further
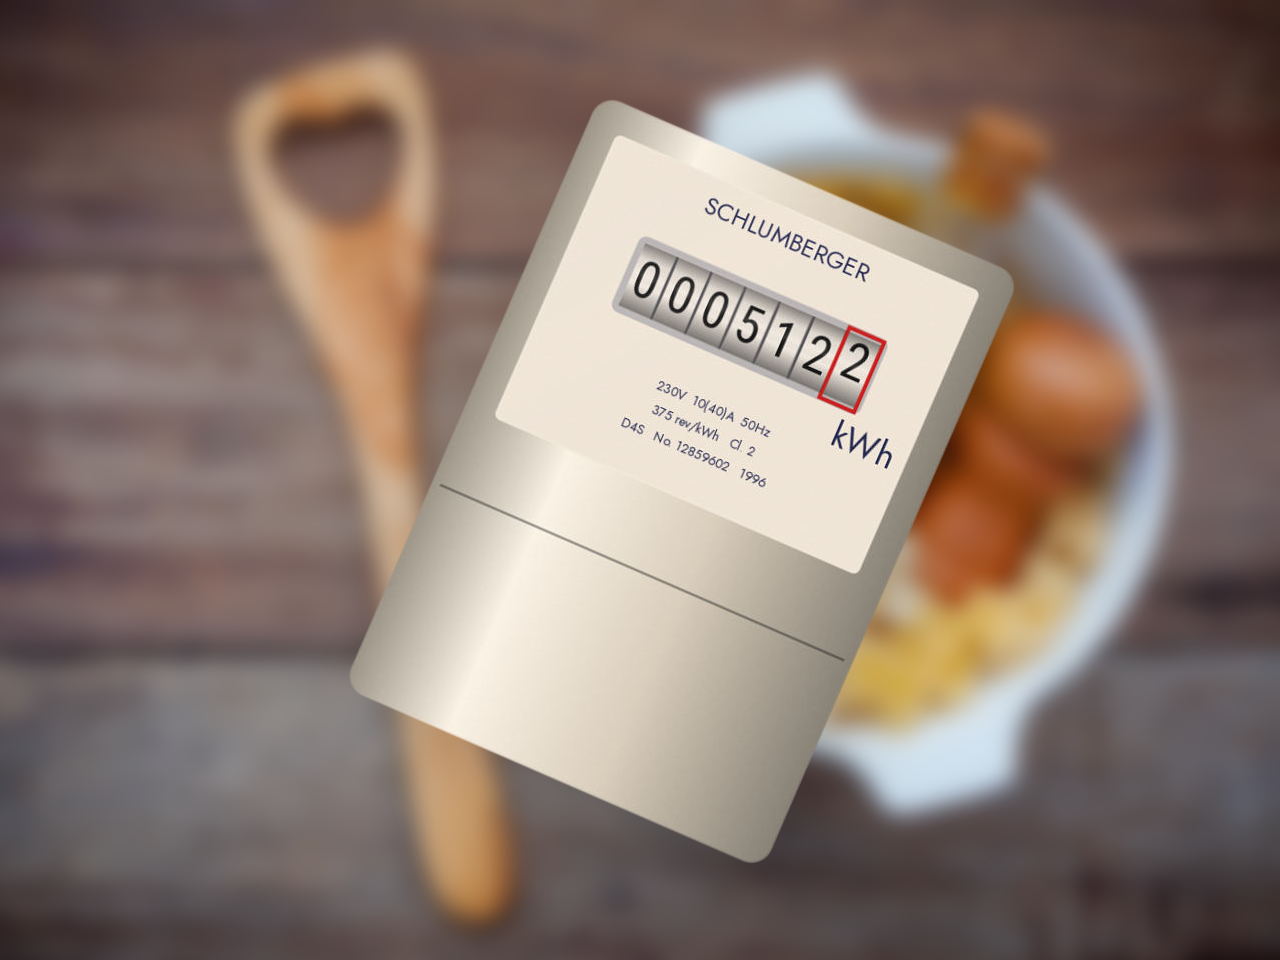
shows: value=512.2 unit=kWh
